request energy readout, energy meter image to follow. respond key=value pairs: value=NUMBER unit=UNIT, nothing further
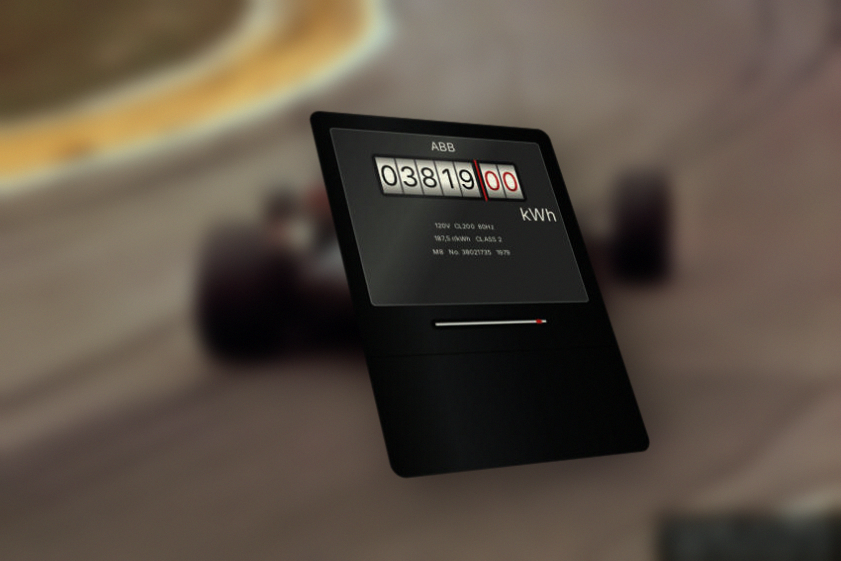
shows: value=3819.00 unit=kWh
